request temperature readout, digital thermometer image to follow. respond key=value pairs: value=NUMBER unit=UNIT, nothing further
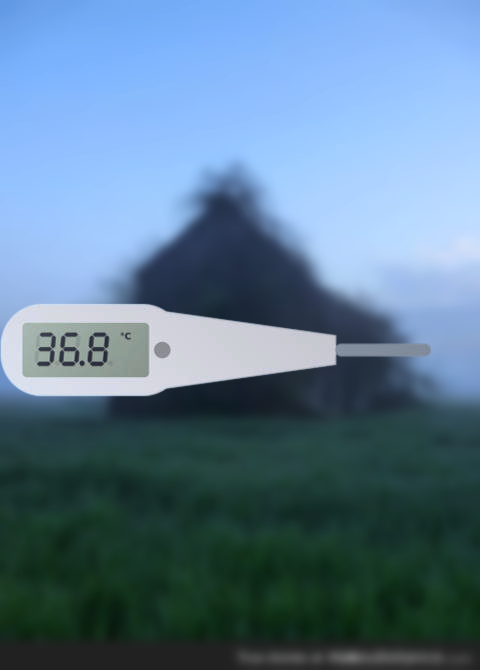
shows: value=36.8 unit=°C
